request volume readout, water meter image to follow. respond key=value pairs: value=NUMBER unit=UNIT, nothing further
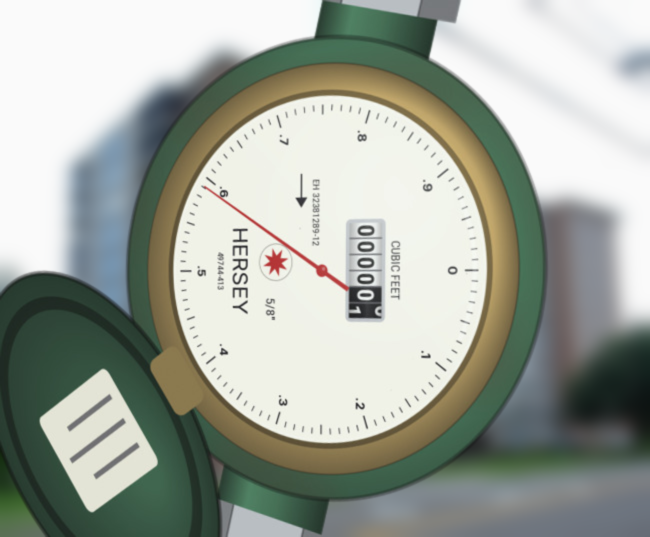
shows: value=0.59 unit=ft³
